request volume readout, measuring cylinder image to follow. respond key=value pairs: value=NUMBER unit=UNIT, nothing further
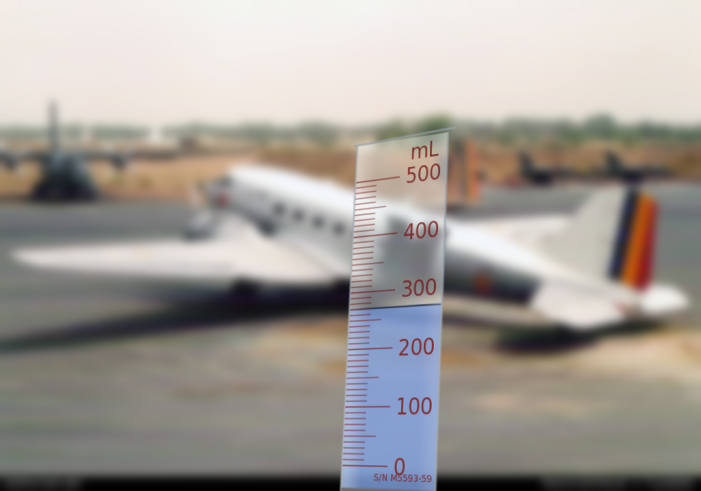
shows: value=270 unit=mL
